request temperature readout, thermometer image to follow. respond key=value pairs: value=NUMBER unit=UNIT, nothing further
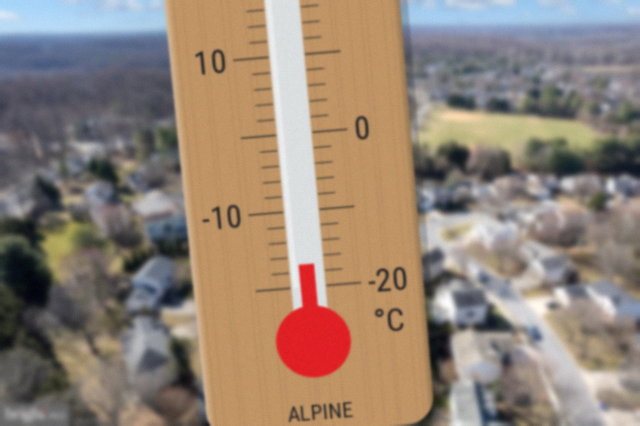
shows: value=-17 unit=°C
